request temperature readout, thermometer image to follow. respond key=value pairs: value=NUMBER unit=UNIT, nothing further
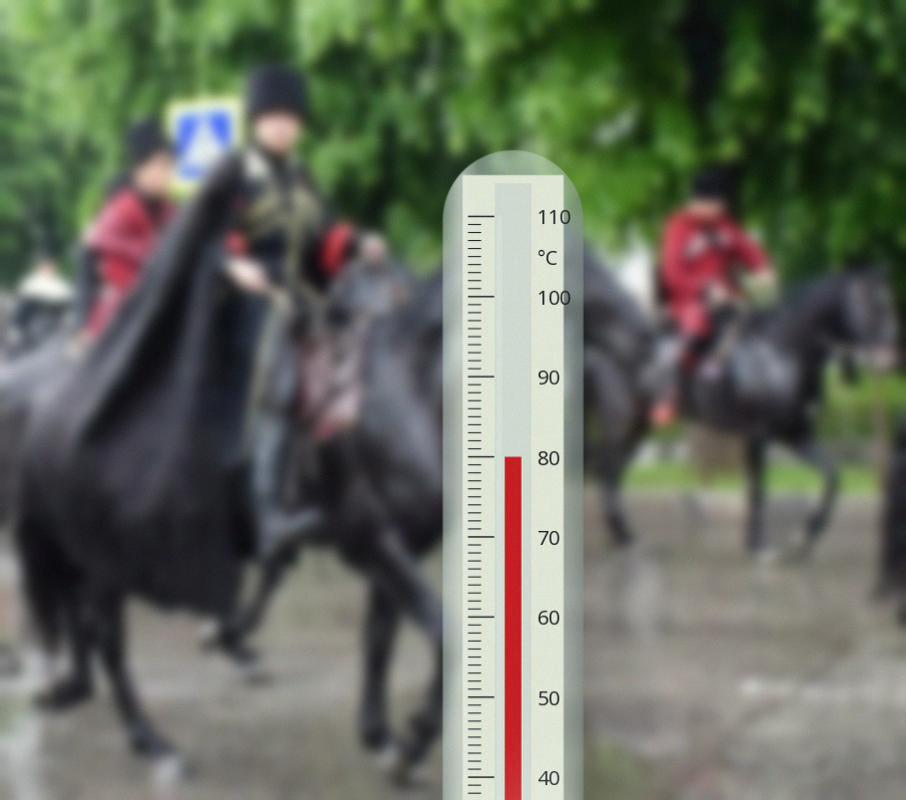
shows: value=80 unit=°C
